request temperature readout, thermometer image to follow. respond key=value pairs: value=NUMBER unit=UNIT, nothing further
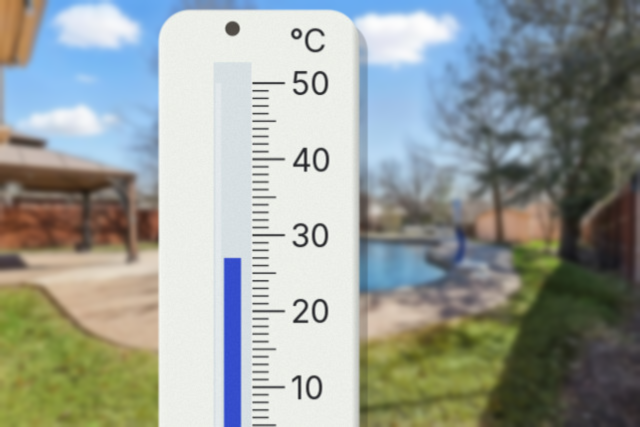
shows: value=27 unit=°C
